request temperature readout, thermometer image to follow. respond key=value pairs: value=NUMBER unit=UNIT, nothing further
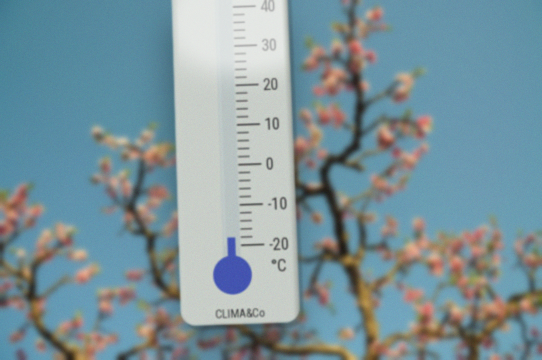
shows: value=-18 unit=°C
